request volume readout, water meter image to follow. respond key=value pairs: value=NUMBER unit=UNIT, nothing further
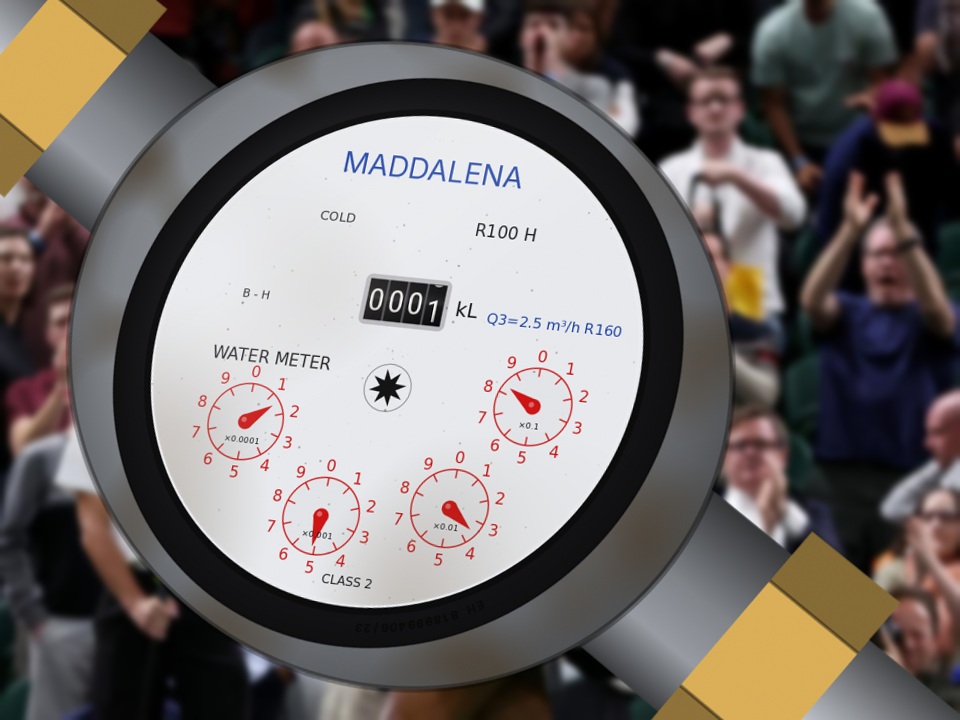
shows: value=0.8351 unit=kL
